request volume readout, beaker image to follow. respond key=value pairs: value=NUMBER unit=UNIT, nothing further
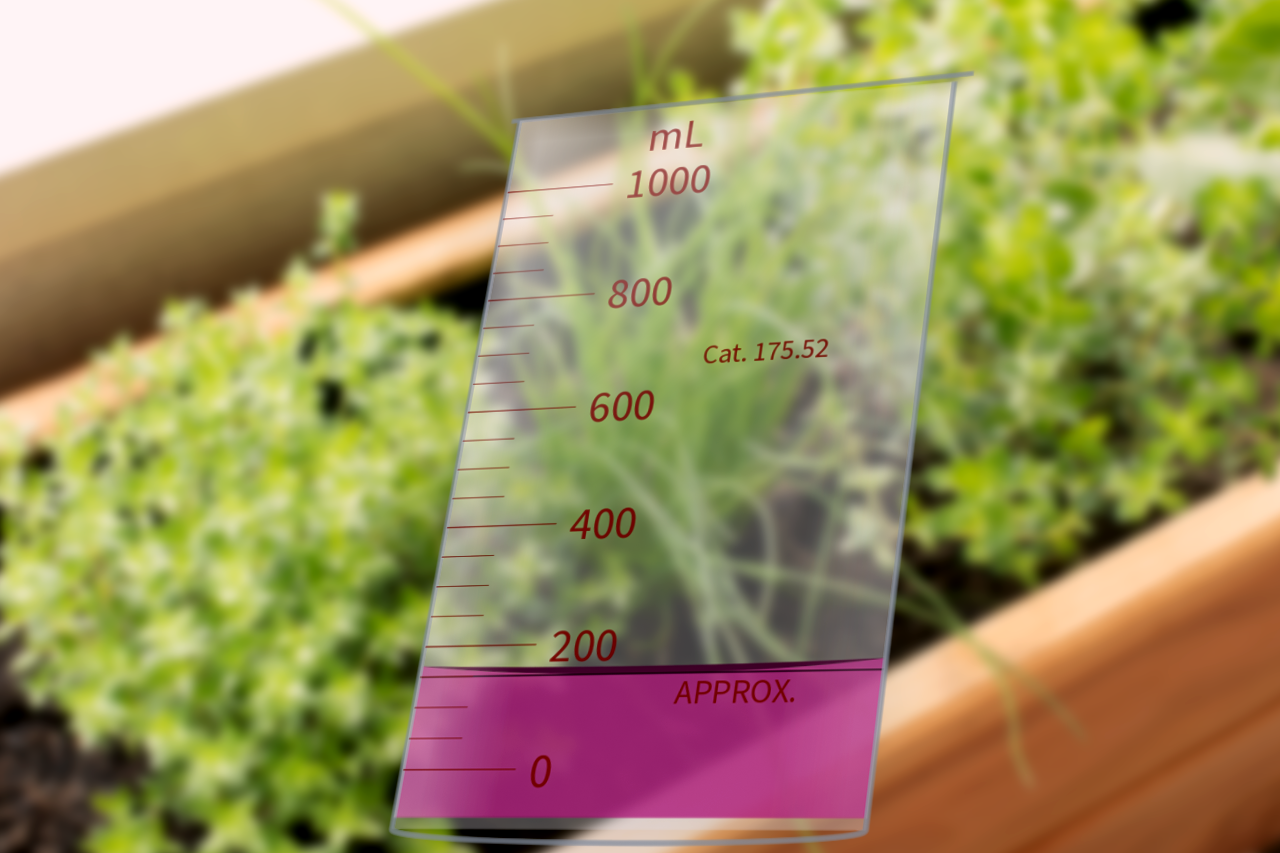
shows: value=150 unit=mL
